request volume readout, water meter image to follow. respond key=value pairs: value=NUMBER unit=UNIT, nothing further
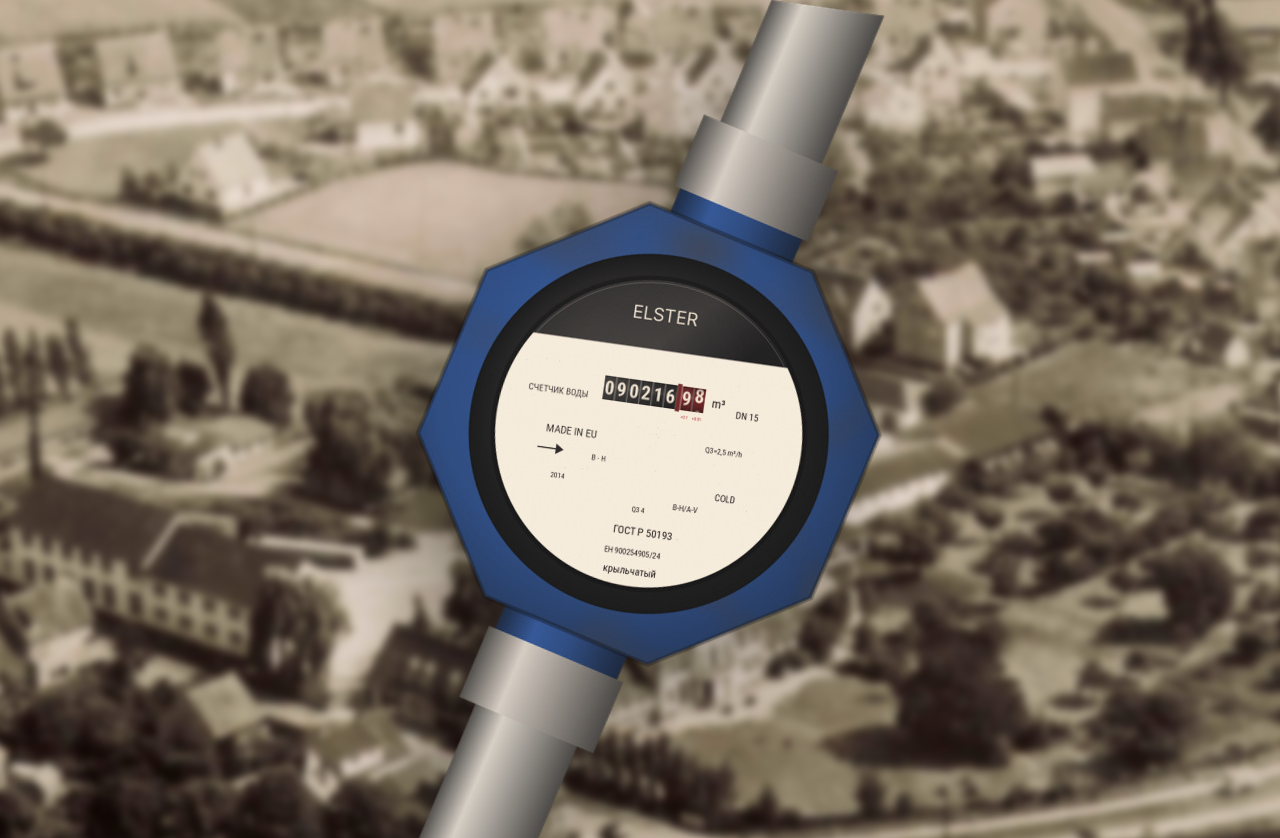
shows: value=90216.98 unit=m³
